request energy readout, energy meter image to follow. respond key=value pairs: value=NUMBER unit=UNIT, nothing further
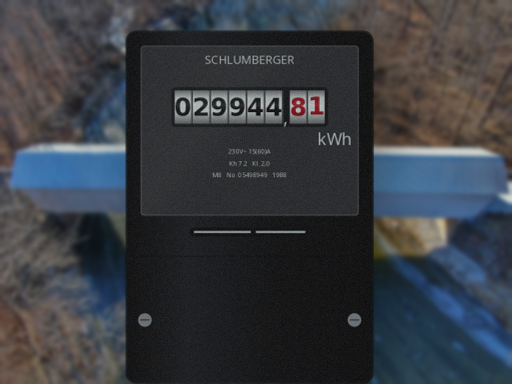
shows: value=29944.81 unit=kWh
